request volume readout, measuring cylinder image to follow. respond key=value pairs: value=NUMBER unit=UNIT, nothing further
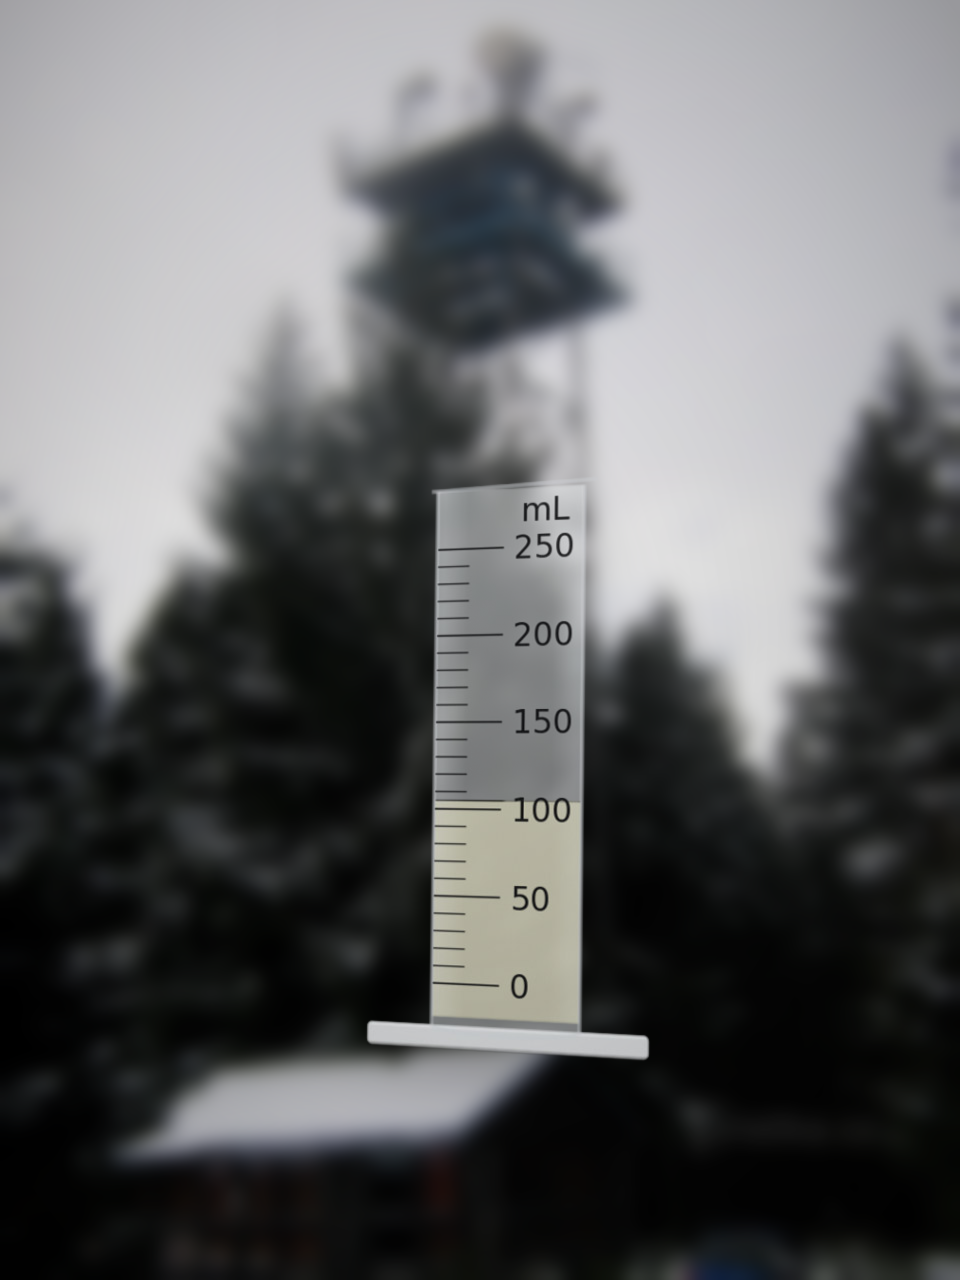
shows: value=105 unit=mL
